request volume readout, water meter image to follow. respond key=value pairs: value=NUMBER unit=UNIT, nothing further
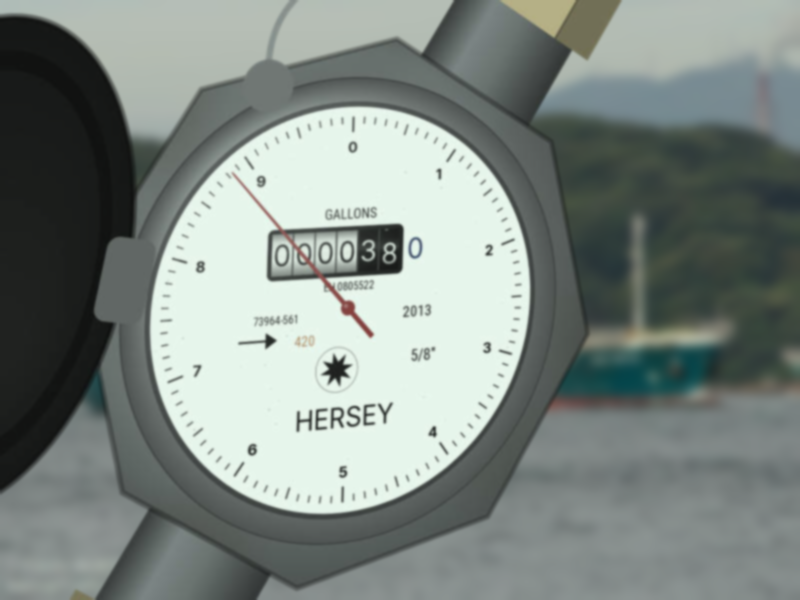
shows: value=378.8 unit=gal
